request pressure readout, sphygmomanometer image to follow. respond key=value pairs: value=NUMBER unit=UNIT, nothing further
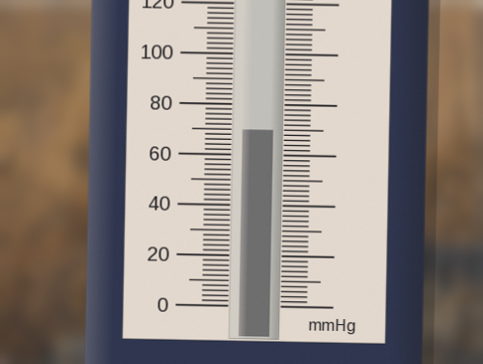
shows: value=70 unit=mmHg
